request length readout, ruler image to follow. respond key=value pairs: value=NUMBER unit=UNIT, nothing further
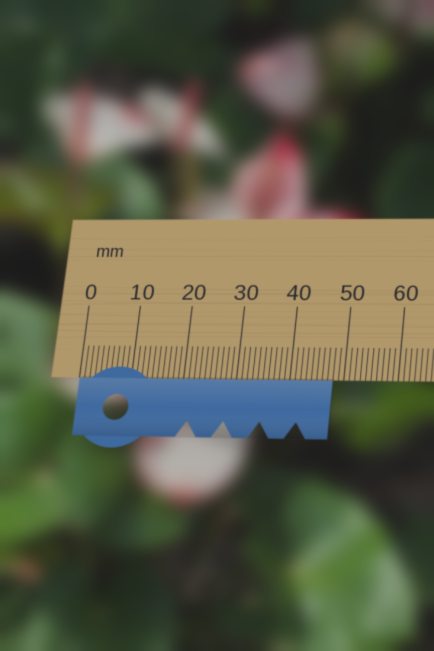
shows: value=48 unit=mm
